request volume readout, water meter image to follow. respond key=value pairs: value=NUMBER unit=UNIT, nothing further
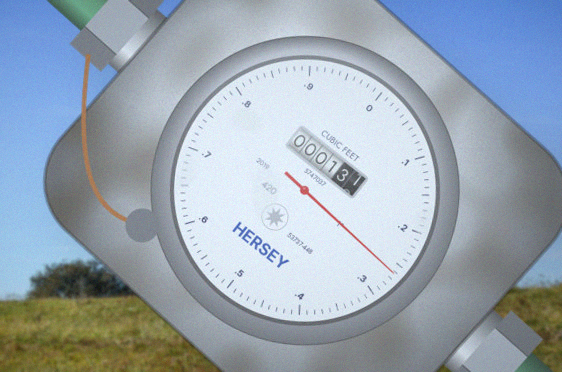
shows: value=131.26 unit=ft³
